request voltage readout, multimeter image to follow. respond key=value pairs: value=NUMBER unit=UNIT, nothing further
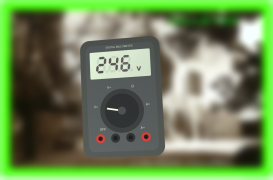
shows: value=246 unit=V
